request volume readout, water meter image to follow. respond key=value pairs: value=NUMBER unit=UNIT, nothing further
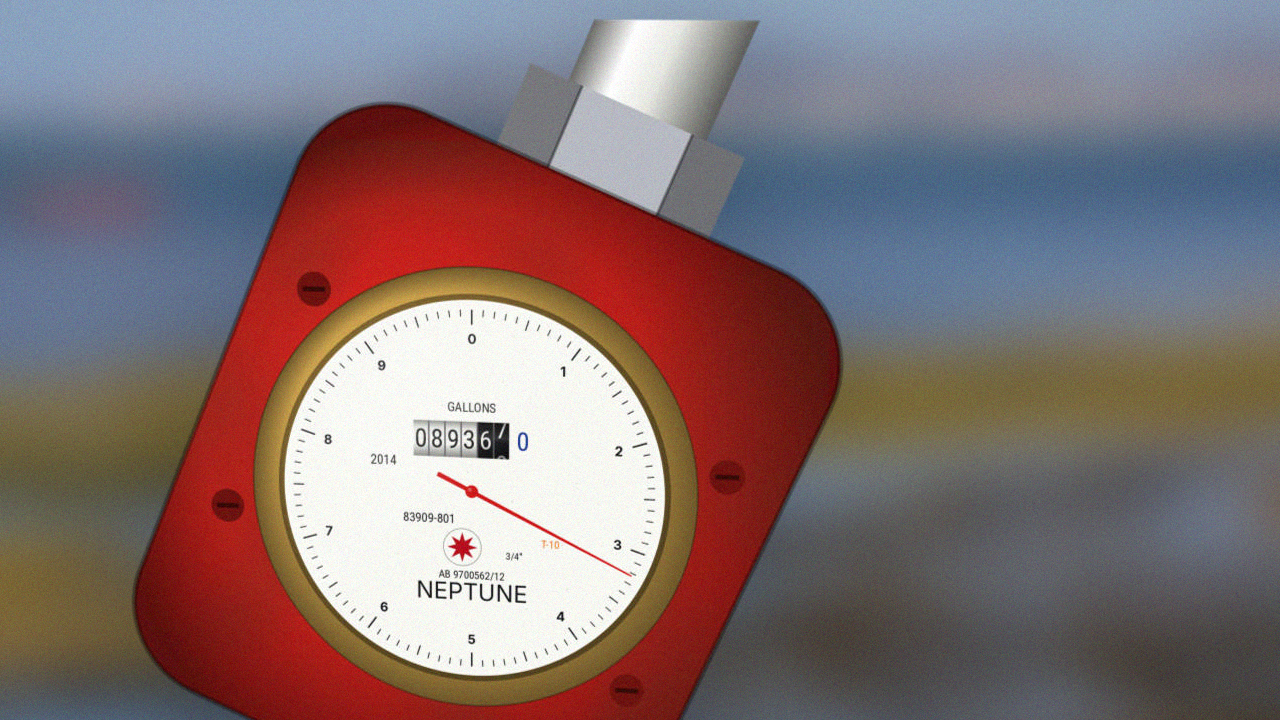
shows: value=893673.2 unit=gal
